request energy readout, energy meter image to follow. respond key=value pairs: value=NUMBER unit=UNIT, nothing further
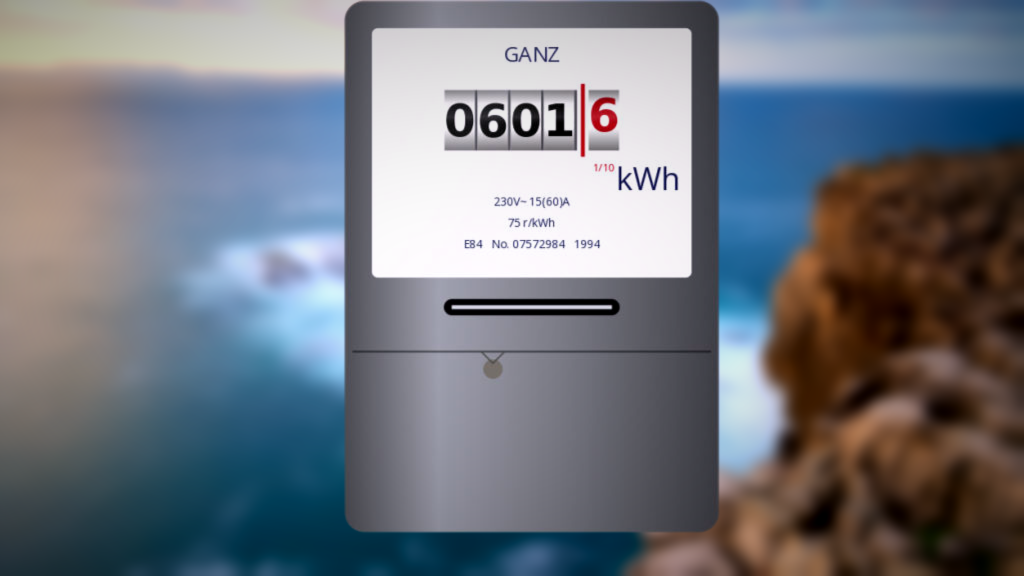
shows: value=601.6 unit=kWh
